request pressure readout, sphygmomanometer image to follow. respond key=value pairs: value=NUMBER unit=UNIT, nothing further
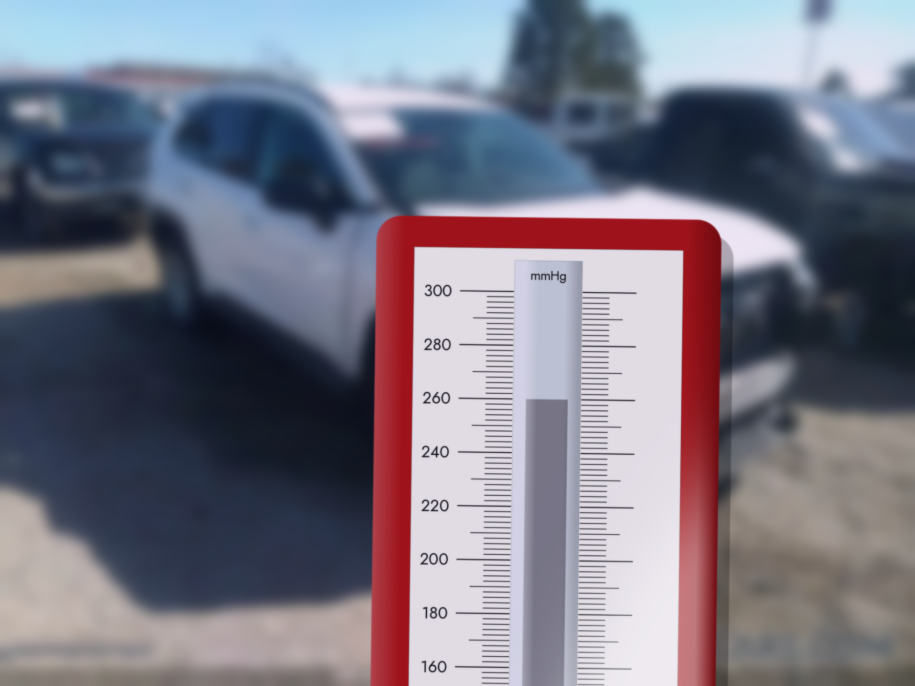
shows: value=260 unit=mmHg
